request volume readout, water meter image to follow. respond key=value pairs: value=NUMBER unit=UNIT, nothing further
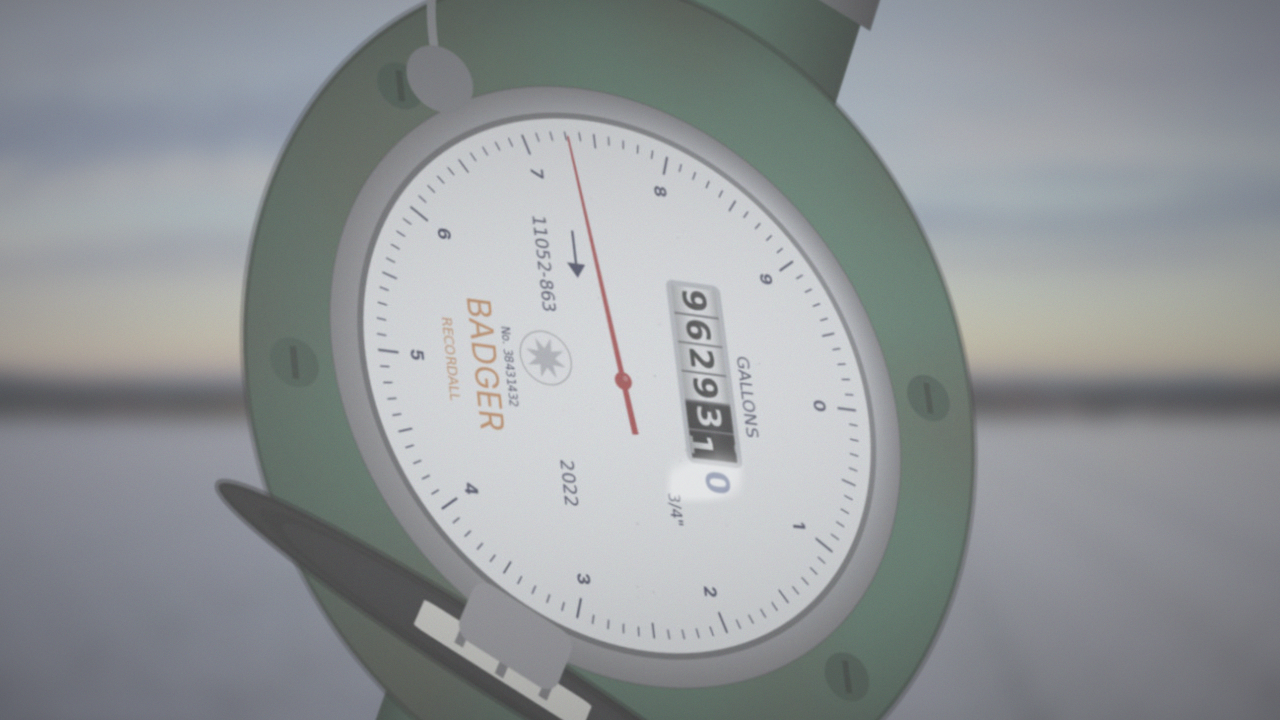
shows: value=9629307.3 unit=gal
